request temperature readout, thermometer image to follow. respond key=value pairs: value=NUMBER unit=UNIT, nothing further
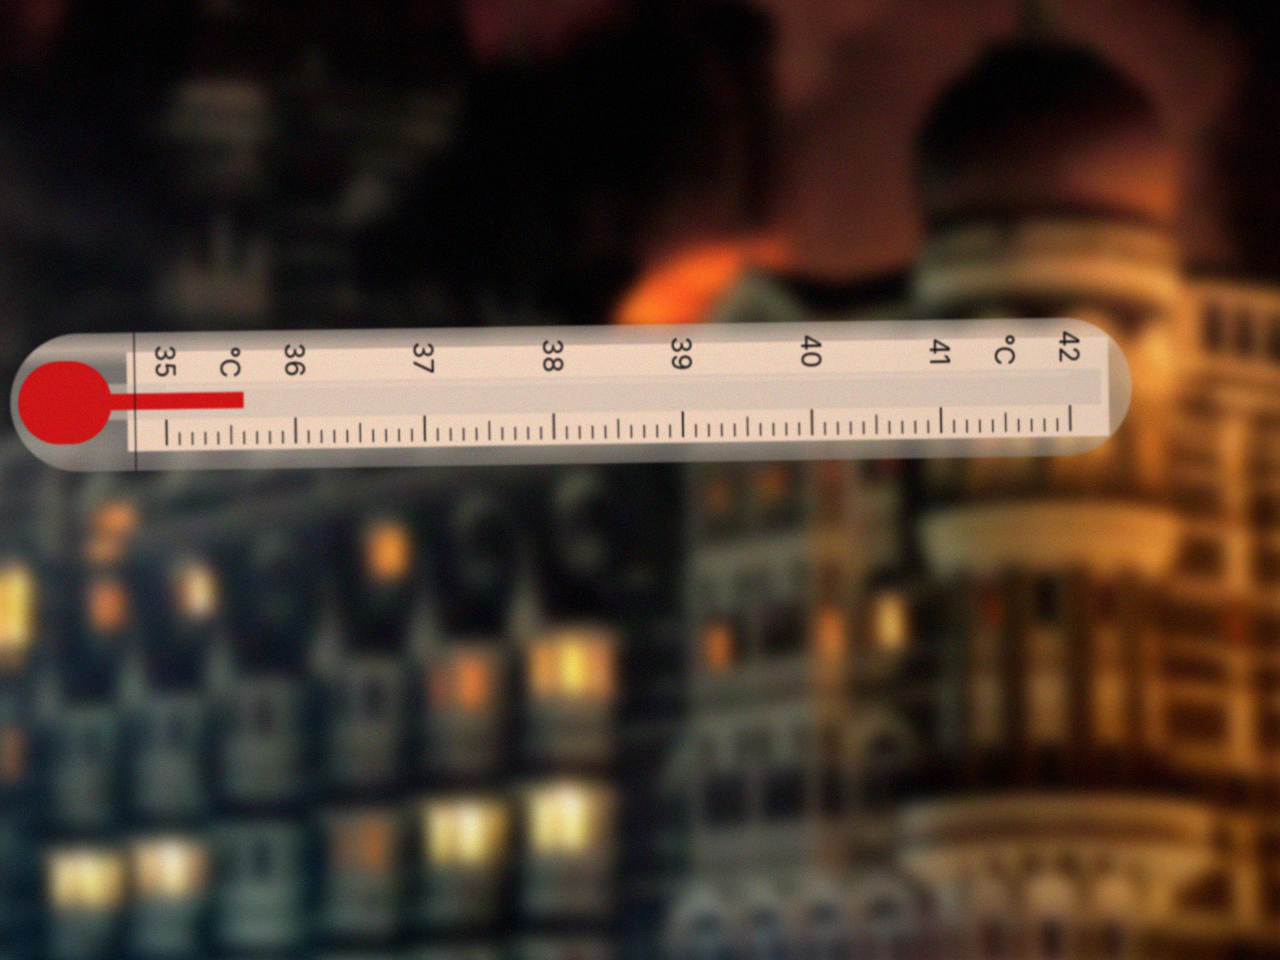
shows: value=35.6 unit=°C
